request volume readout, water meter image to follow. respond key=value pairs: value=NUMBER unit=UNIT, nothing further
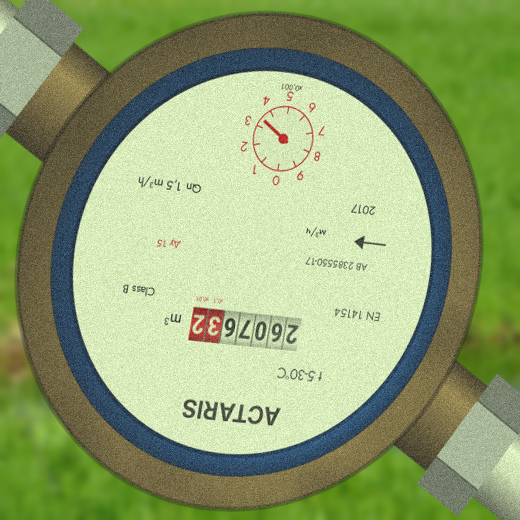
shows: value=26076.323 unit=m³
